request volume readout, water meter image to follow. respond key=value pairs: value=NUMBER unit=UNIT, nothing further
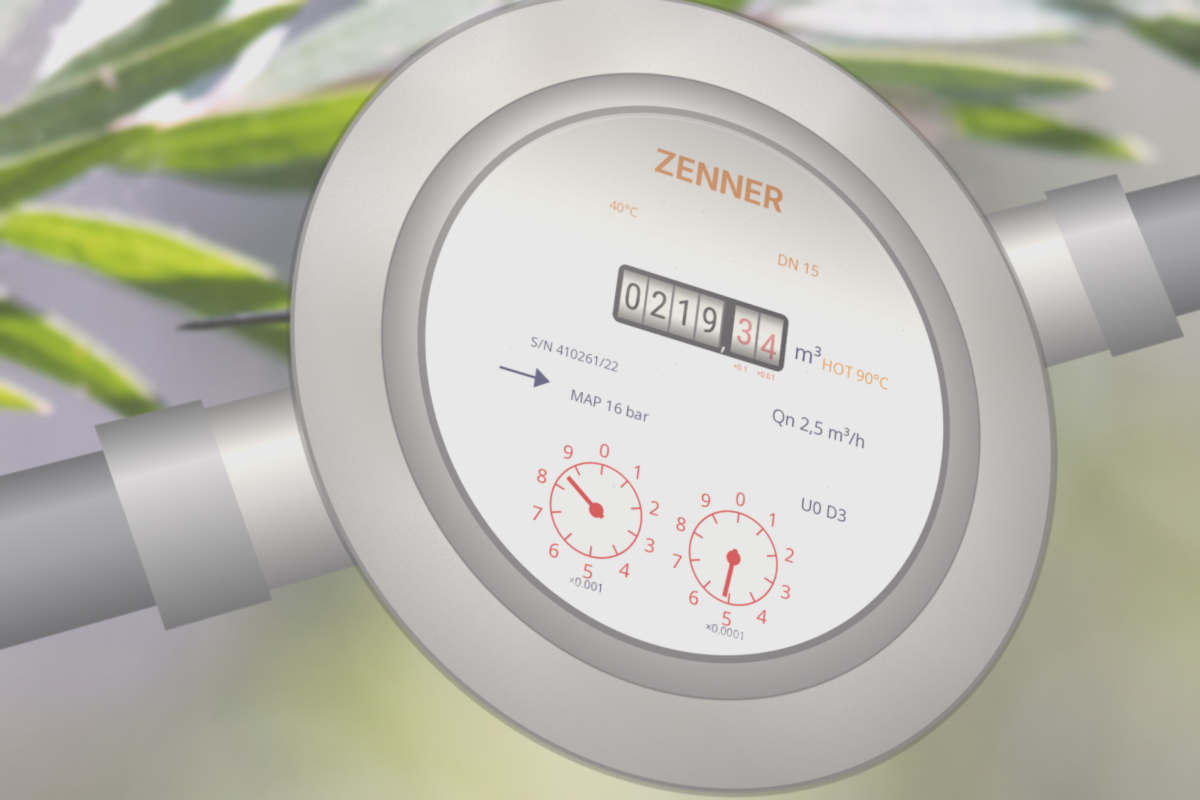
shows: value=219.3385 unit=m³
